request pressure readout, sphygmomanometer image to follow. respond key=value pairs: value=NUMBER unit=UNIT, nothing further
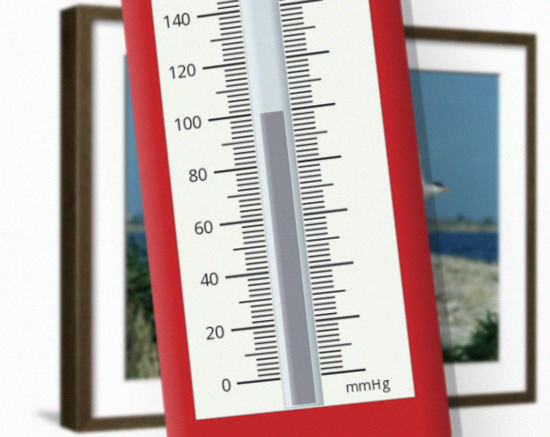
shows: value=100 unit=mmHg
